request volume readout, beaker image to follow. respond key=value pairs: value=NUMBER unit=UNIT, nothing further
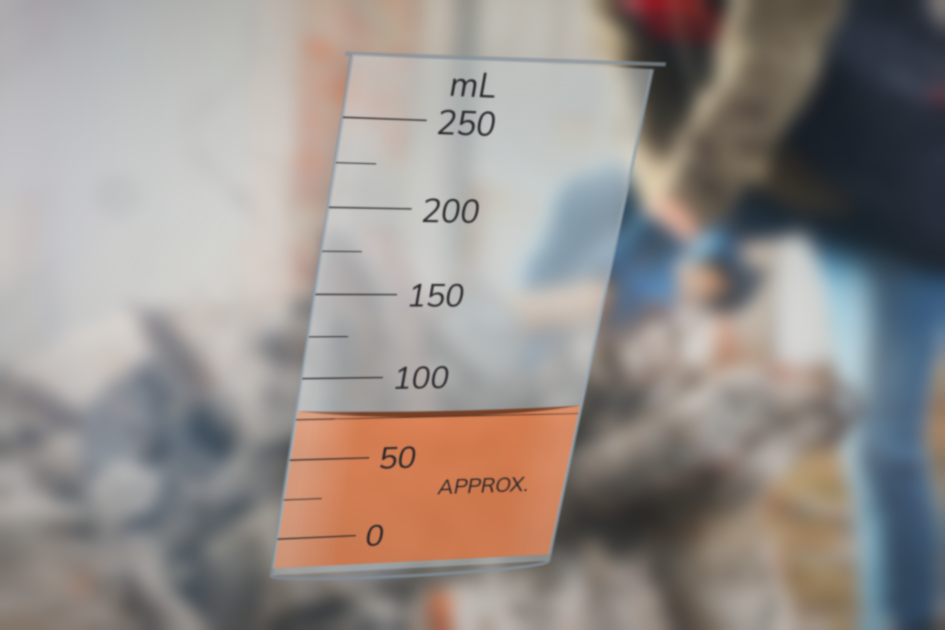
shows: value=75 unit=mL
